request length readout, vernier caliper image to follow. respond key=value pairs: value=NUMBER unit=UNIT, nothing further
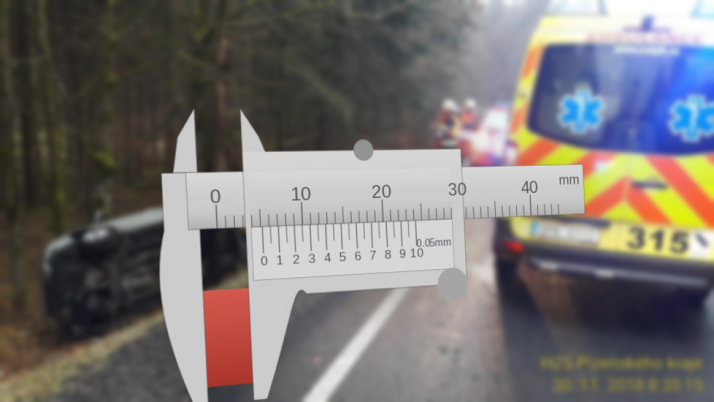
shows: value=5.2 unit=mm
